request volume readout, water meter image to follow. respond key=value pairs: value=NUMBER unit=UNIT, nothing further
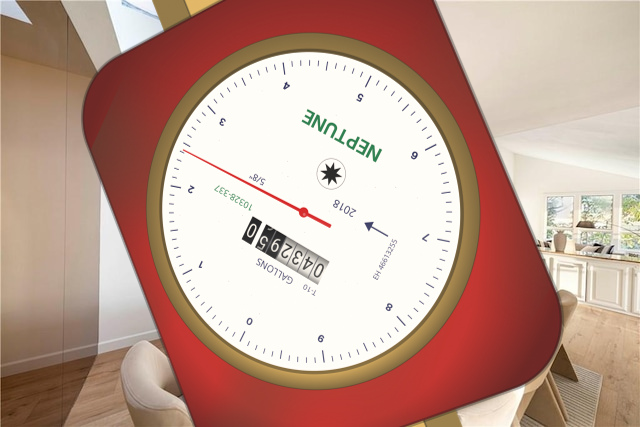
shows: value=432952.4 unit=gal
